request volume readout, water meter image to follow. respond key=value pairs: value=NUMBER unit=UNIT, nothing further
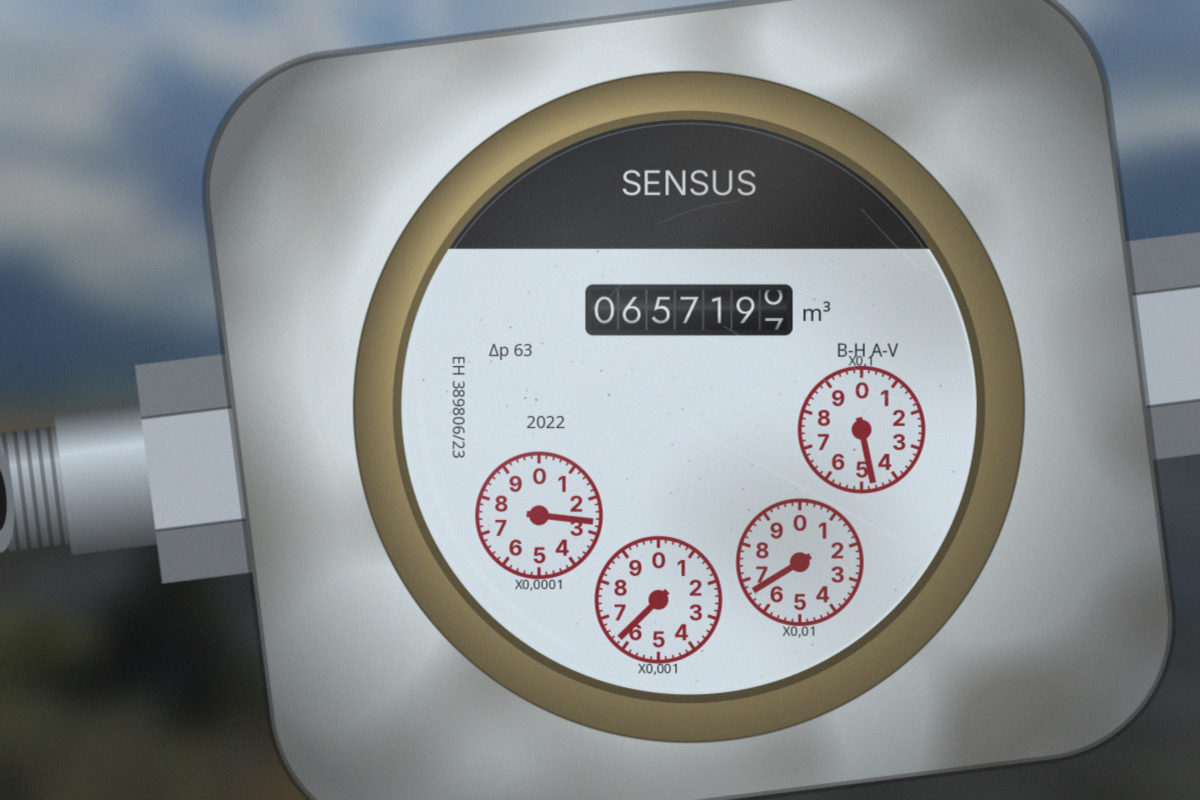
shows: value=657196.4662 unit=m³
